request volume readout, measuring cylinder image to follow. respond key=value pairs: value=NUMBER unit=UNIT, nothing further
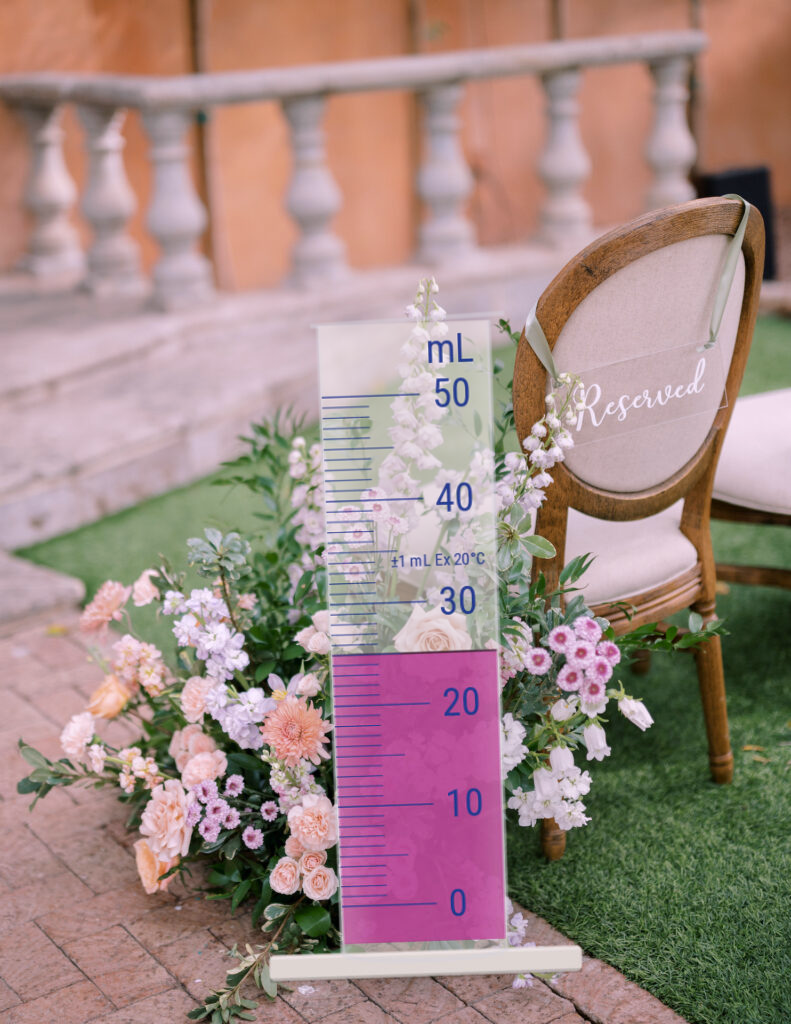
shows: value=25 unit=mL
